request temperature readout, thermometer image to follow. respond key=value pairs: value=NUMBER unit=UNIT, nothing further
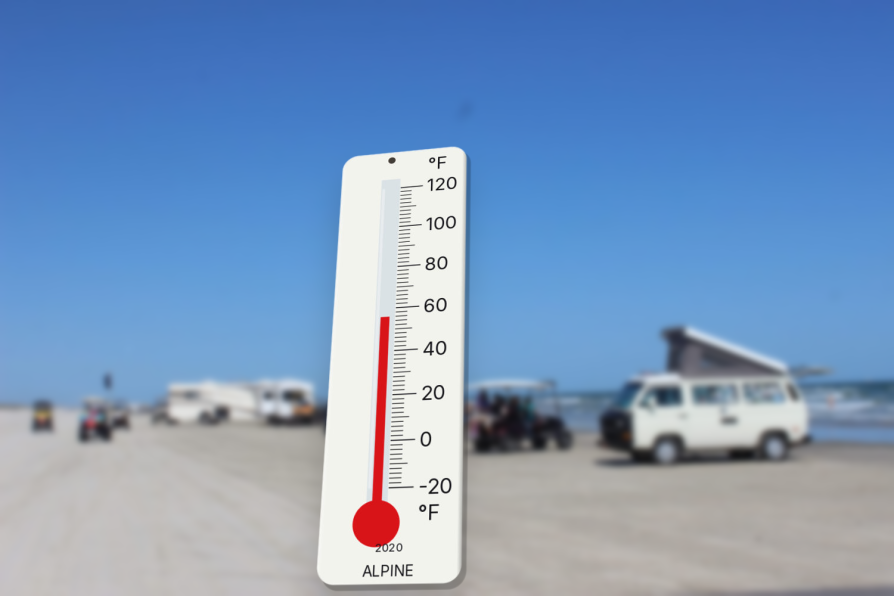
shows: value=56 unit=°F
